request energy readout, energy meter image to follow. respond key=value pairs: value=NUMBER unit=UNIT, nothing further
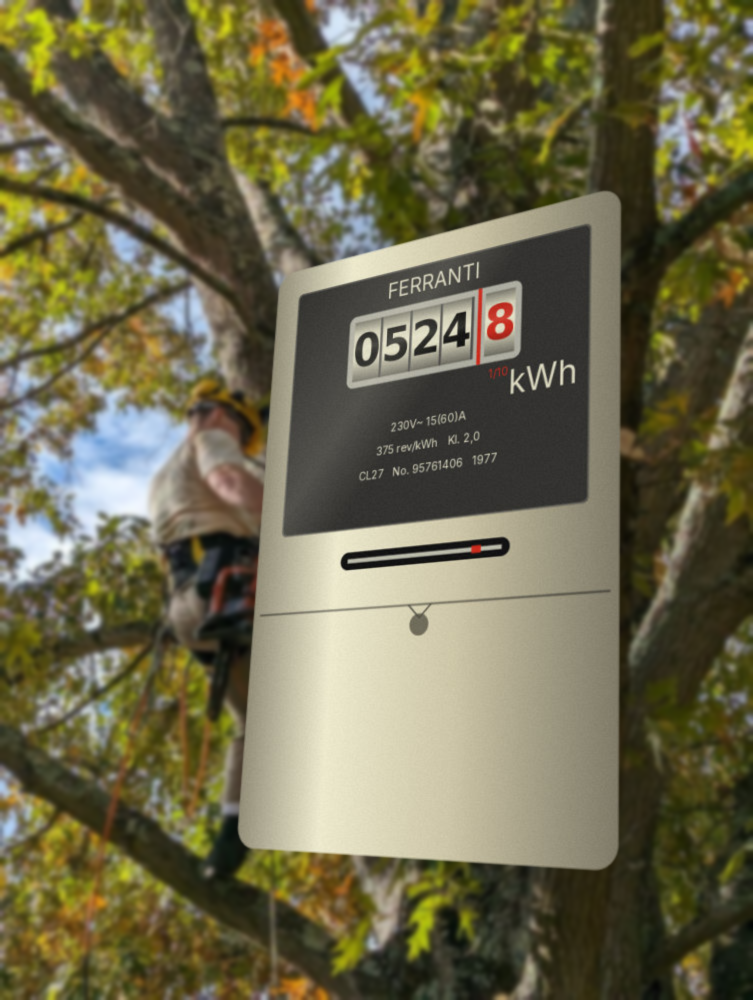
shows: value=524.8 unit=kWh
